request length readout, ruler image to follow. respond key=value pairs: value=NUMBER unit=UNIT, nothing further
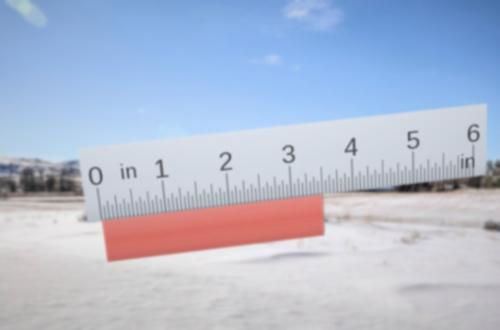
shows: value=3.5 unit=in
